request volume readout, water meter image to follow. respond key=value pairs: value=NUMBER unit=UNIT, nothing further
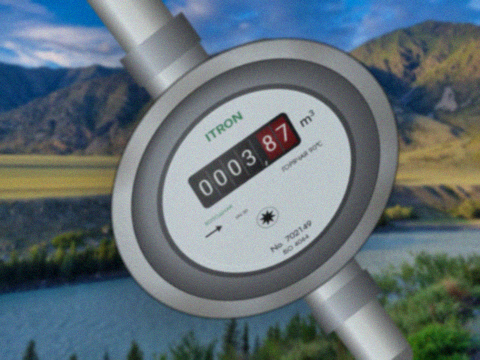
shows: value=3.87 unit=m³
